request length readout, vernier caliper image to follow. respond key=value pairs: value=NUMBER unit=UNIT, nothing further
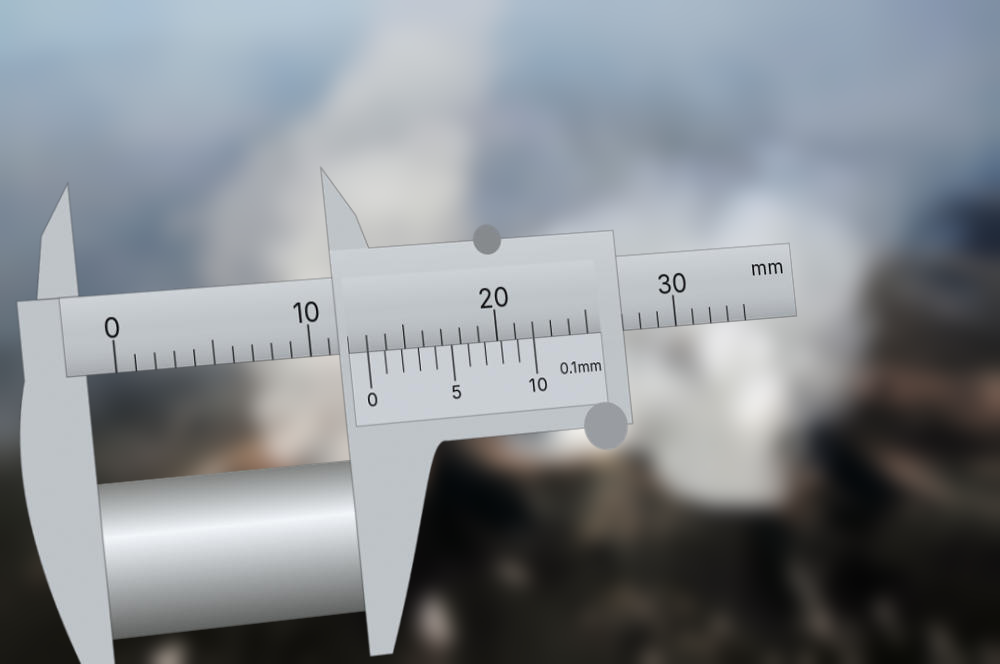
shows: value=13.0 unit=mm
